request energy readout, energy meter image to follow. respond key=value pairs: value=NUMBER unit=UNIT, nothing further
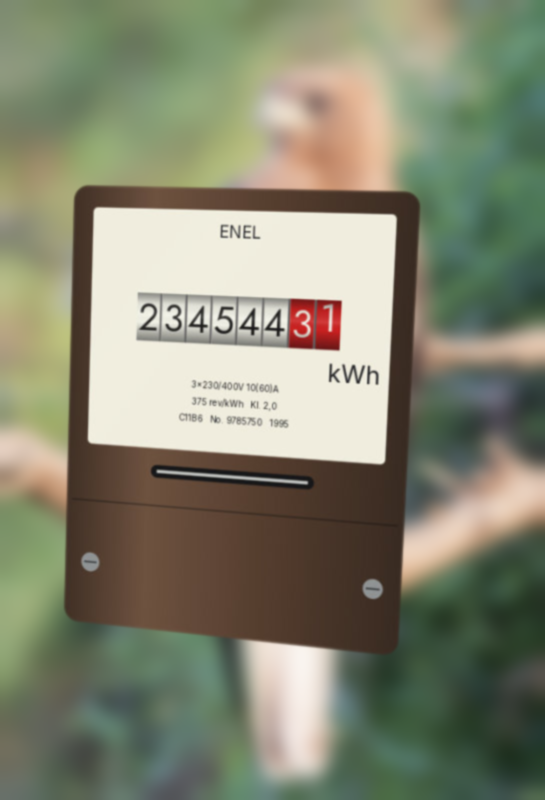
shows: value=234544.31 unit=kWh
